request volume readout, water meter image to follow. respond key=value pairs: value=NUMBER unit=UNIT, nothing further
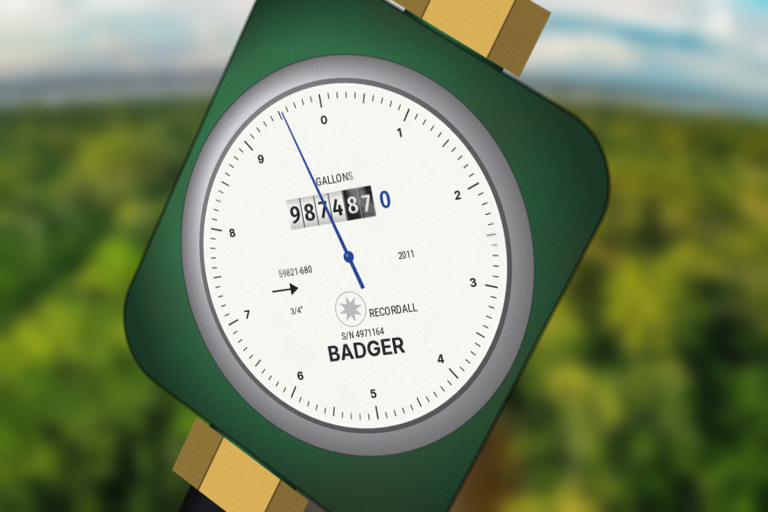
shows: value=9874869.5 unit=gal
